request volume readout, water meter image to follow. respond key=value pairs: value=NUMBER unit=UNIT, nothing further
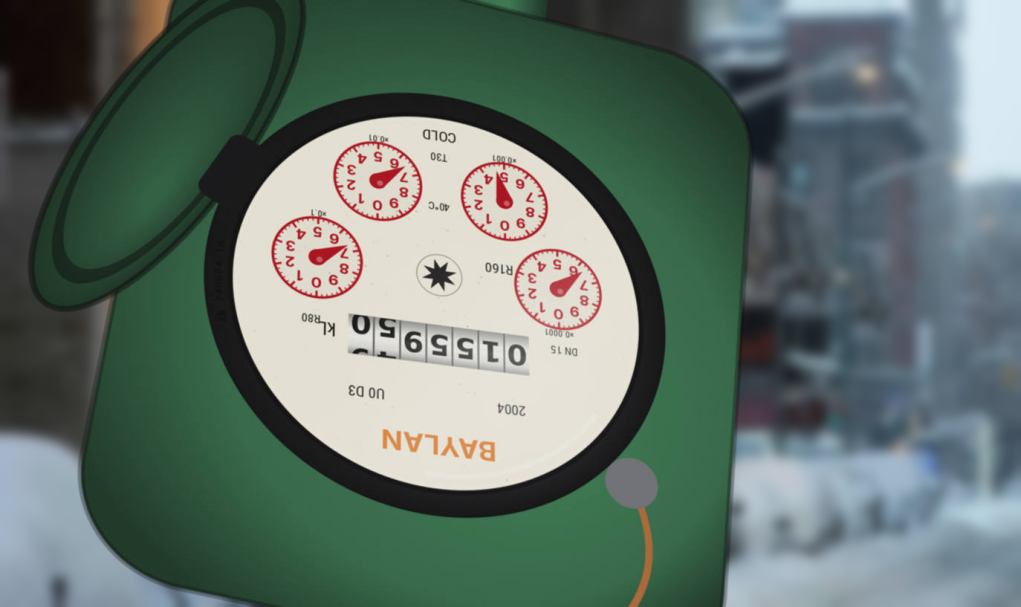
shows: value=155949.6646 unit=kL
